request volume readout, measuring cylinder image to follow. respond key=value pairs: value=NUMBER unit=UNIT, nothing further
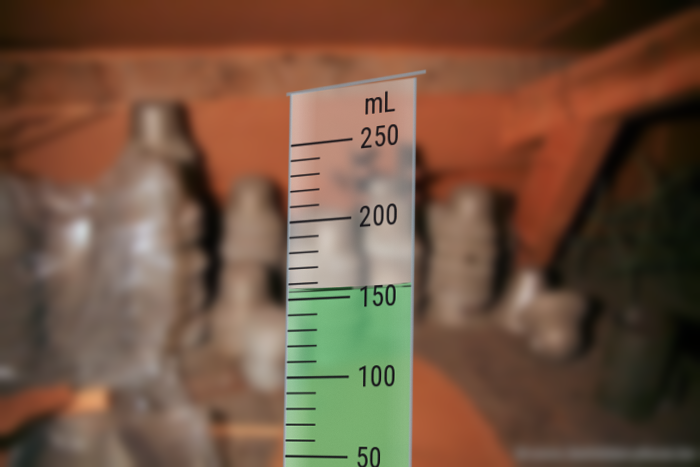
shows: value=155 unit=mL
